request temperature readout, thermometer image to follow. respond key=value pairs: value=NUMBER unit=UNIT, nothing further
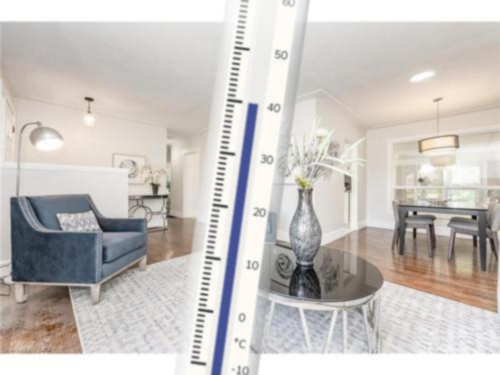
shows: value=40 unit=°C
